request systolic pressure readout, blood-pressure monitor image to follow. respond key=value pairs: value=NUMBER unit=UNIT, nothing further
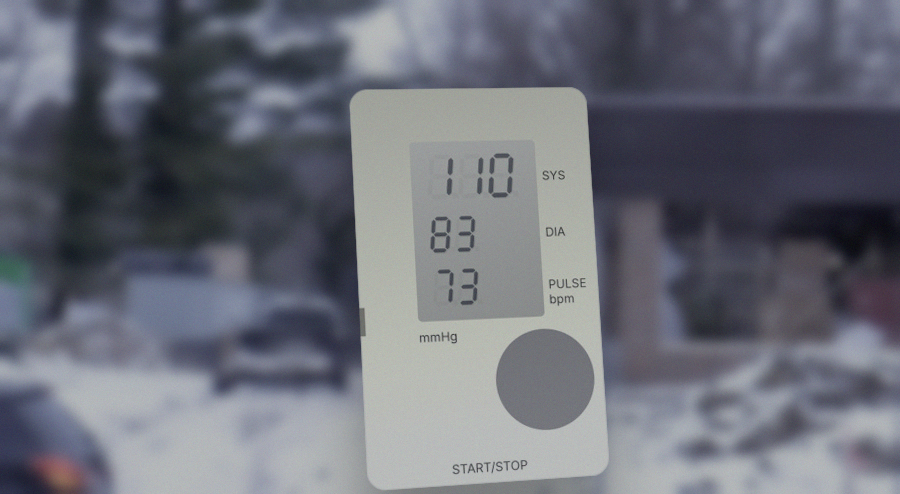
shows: value=110 unit=mmHg
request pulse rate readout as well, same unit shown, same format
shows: value=73 unit=bpm
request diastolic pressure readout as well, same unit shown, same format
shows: value=83 unit=mmHg
